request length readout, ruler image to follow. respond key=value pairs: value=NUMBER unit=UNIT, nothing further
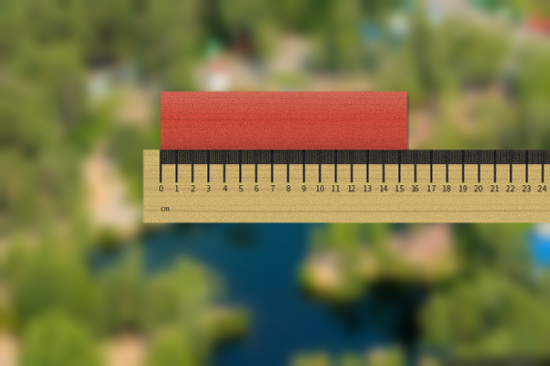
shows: value=15.5 unit=cm
